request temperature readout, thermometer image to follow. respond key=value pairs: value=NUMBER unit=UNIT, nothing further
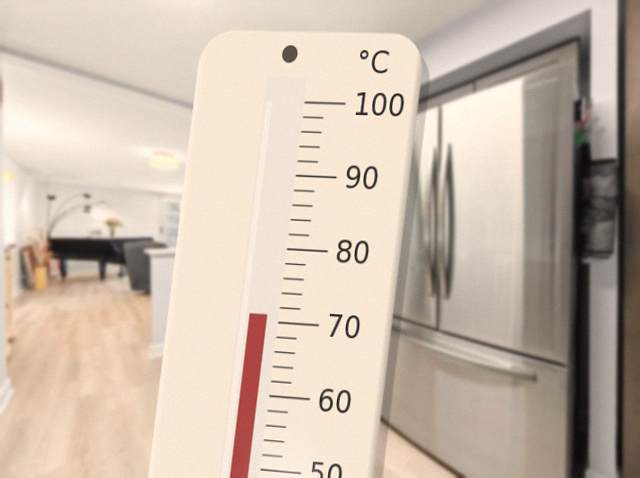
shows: value=71 unit=°C
